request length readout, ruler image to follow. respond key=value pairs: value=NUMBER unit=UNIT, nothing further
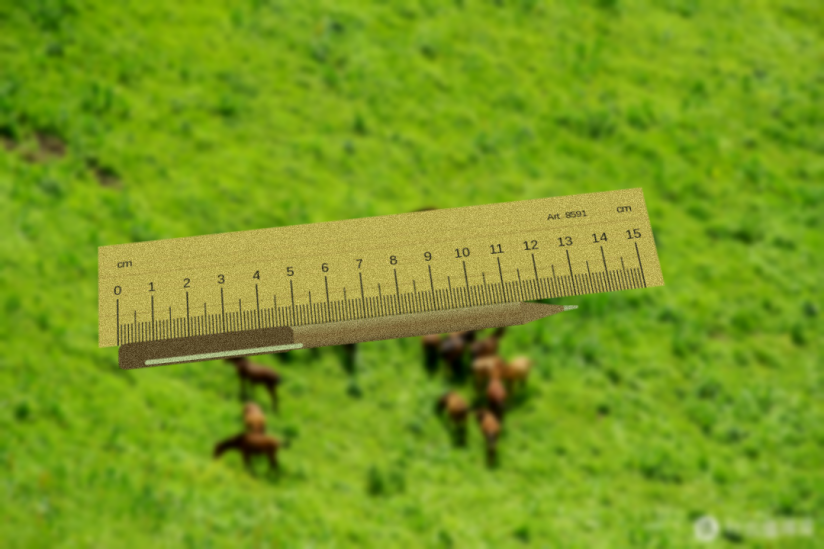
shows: value=13 unit=cm
